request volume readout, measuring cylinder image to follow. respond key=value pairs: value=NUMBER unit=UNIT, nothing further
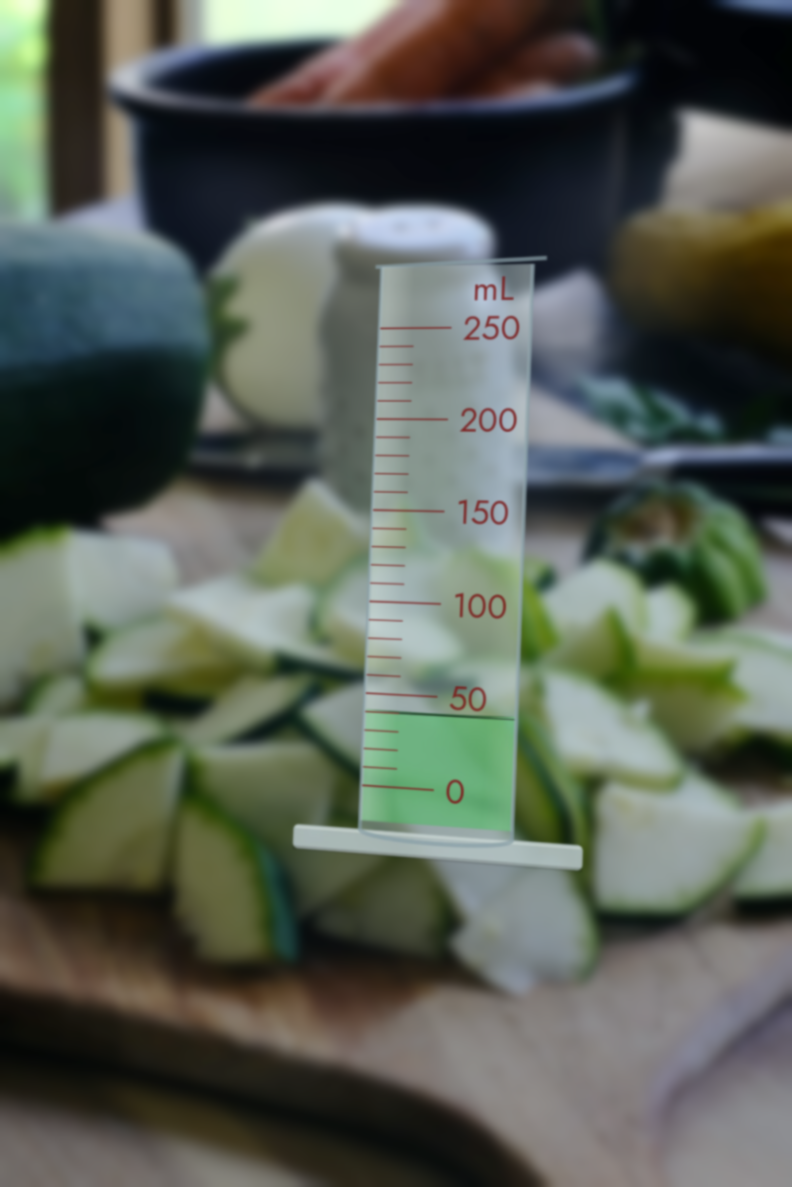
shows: value=40 unit=mL
